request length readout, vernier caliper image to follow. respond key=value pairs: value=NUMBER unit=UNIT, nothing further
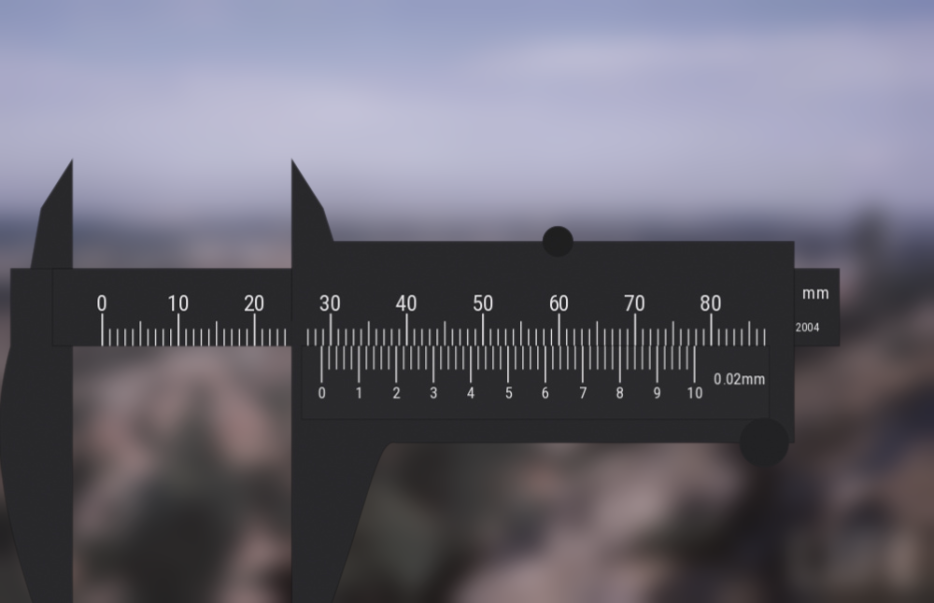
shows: value=28.8 unit=mm
